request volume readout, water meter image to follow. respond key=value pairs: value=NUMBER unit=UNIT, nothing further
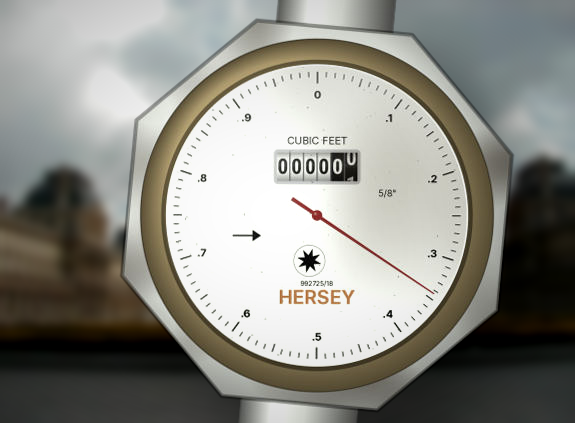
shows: value=0.34 unit=ft³
